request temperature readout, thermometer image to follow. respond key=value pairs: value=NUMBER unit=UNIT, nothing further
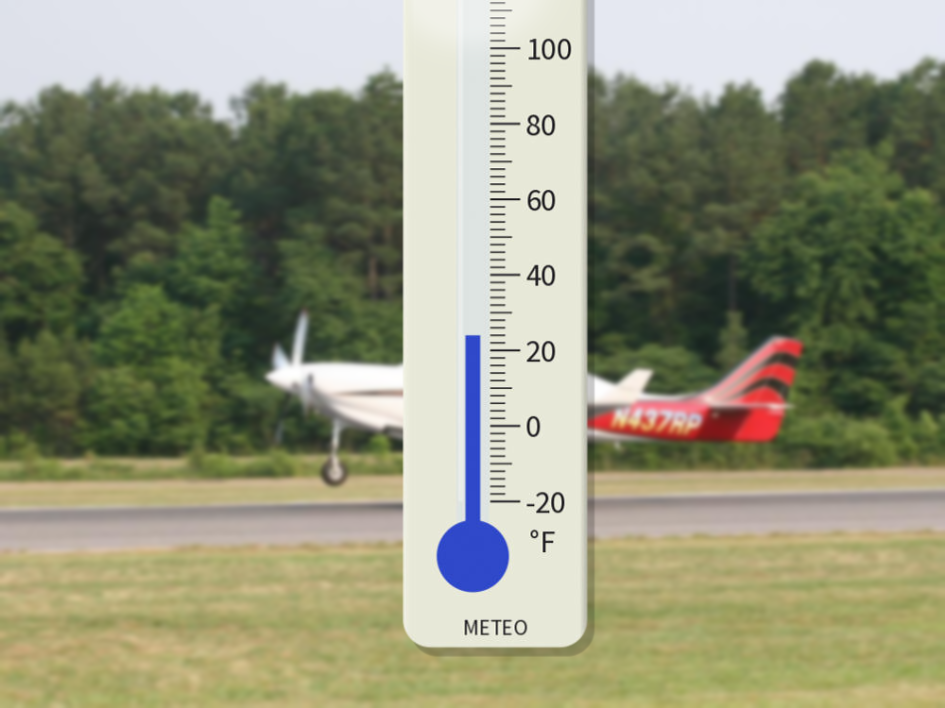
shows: value=24 unit=°F
